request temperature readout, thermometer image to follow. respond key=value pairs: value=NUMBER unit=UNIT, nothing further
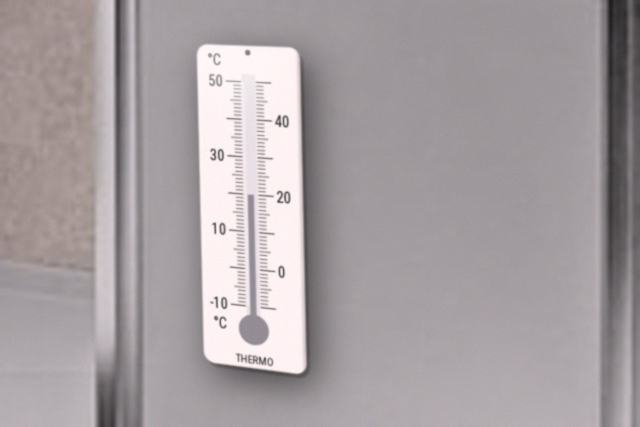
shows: value=20 unit=°C
